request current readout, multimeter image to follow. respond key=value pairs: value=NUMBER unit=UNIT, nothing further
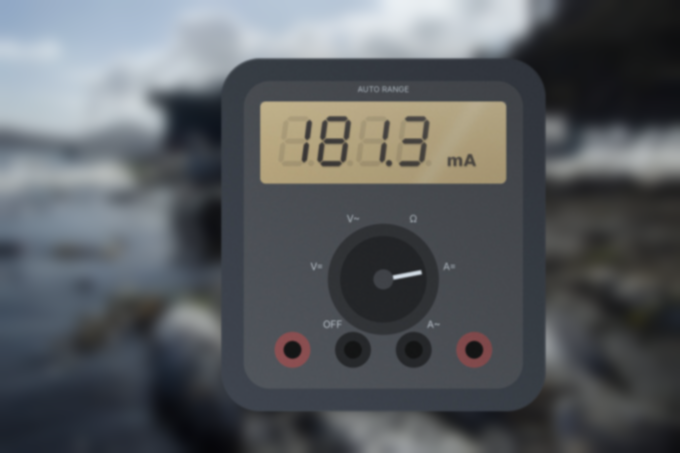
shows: value=181.3 unit=mA
